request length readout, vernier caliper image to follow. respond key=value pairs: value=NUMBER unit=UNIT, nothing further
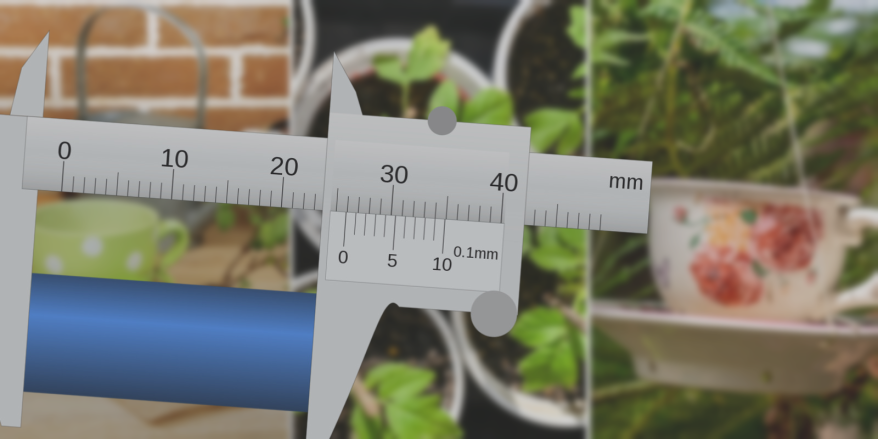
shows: value=25.9 unit=mm
